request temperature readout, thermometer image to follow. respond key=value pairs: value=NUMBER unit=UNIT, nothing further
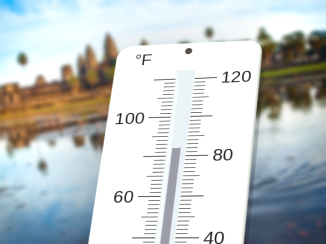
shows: value=84 unit=°F
